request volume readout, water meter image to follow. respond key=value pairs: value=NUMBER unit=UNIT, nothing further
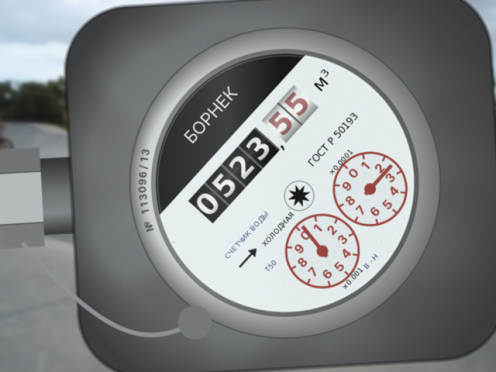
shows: value=523.5502 unit=m³
